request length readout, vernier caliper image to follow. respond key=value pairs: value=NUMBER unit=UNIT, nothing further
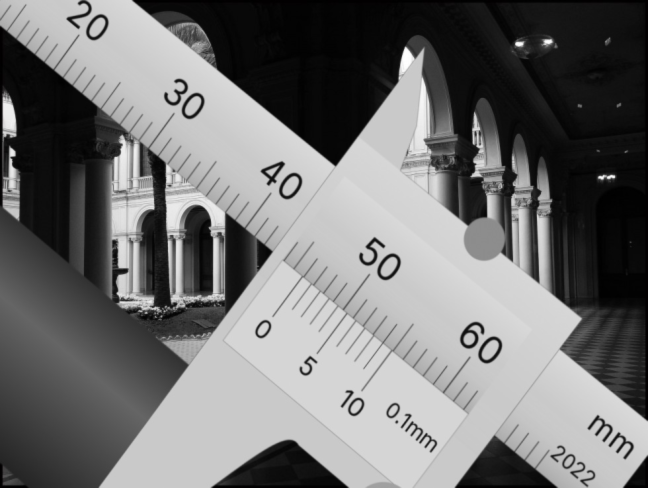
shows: value=45.9 unit=mm
